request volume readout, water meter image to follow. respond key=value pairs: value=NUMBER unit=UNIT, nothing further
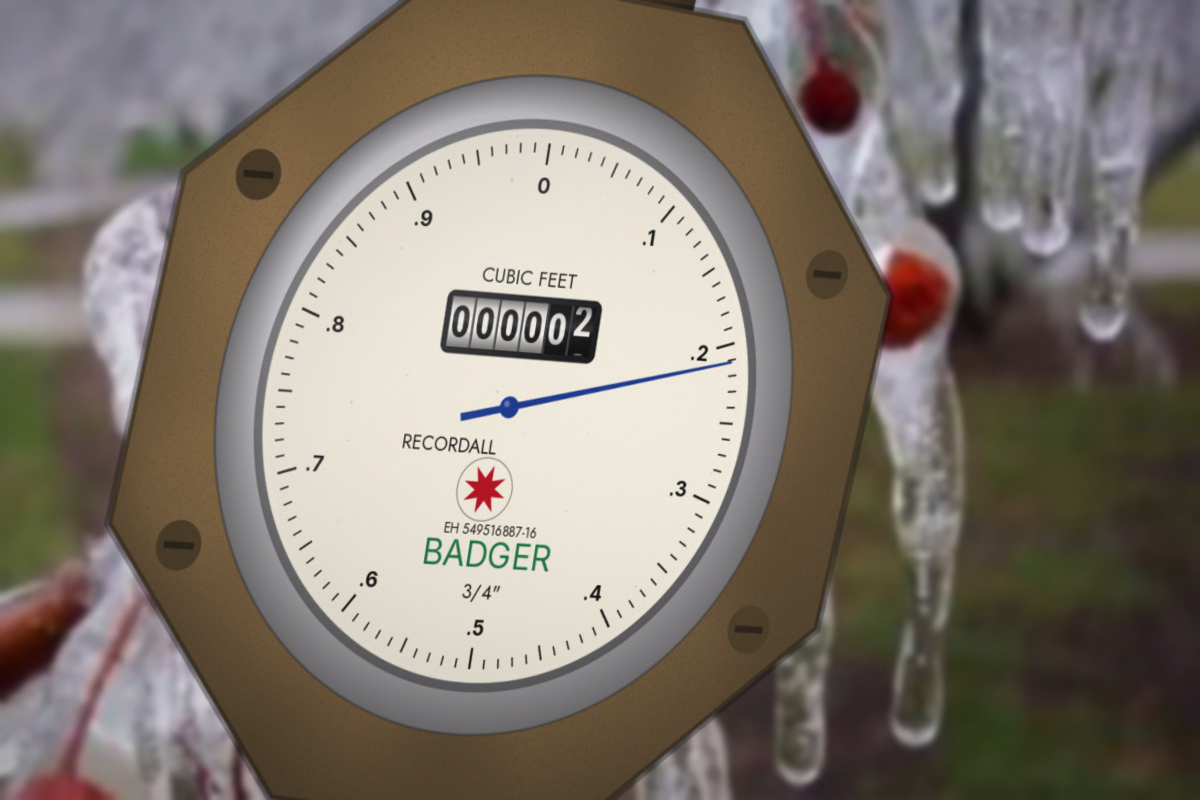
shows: value=2.21 unit=ft³
